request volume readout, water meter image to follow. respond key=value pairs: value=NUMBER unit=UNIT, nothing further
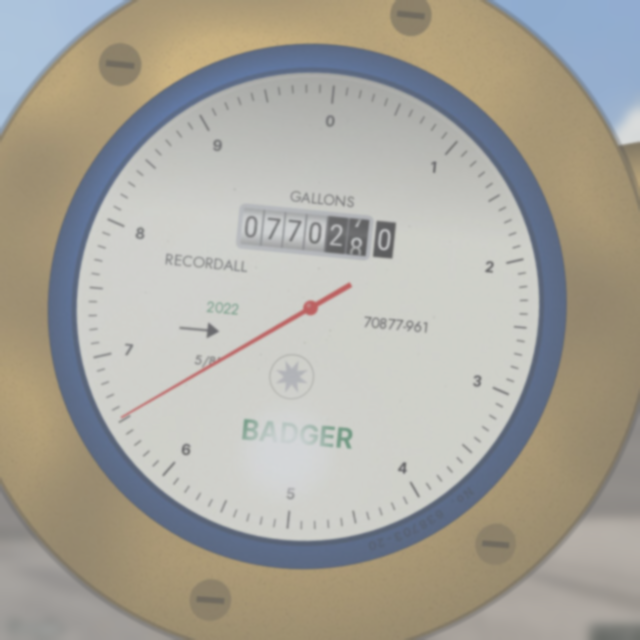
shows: value=770276.5 unit=gal
